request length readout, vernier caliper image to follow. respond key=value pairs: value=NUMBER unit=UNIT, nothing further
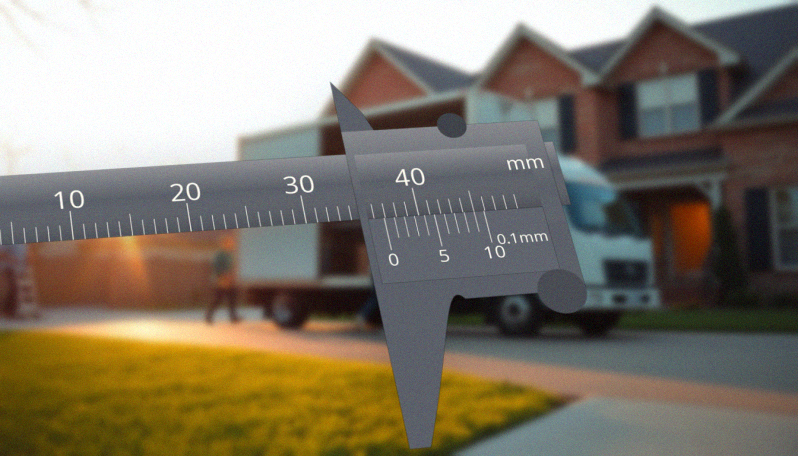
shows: value=36.9 unit=mm
